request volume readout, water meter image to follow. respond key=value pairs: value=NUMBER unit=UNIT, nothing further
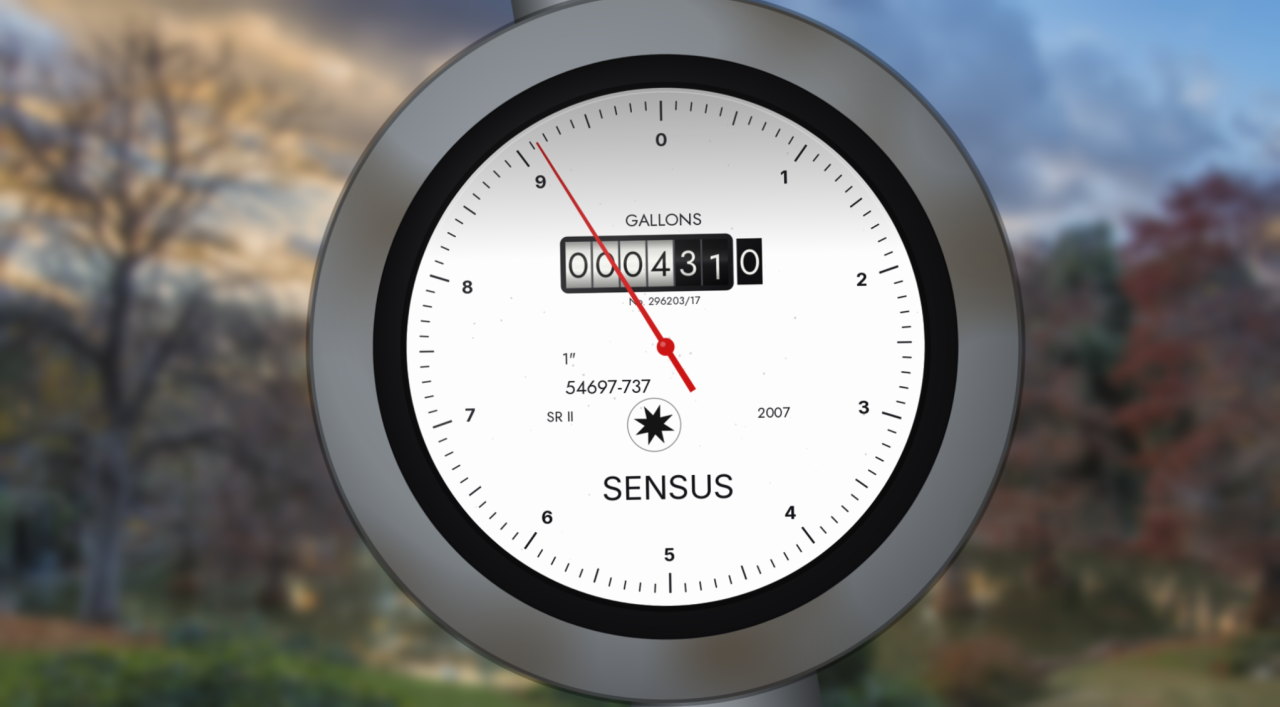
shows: value=4309.1 unit=gal
